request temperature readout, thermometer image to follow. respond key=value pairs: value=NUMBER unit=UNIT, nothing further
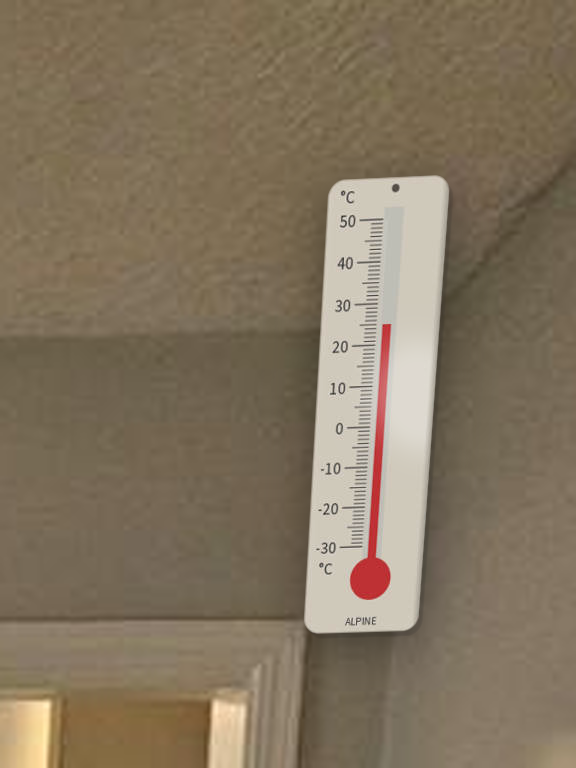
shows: value=25 unit=°C
